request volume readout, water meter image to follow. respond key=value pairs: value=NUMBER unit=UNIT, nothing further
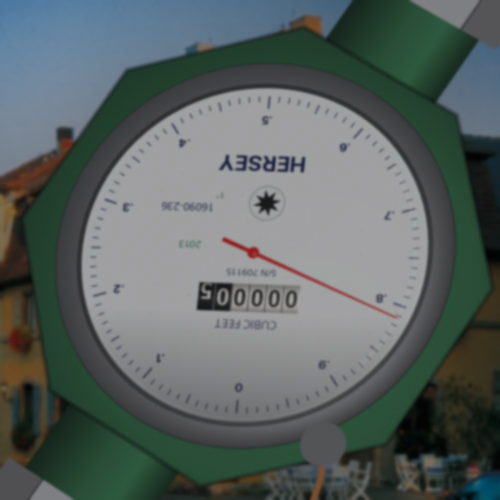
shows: value=4.81 unit=ft³
